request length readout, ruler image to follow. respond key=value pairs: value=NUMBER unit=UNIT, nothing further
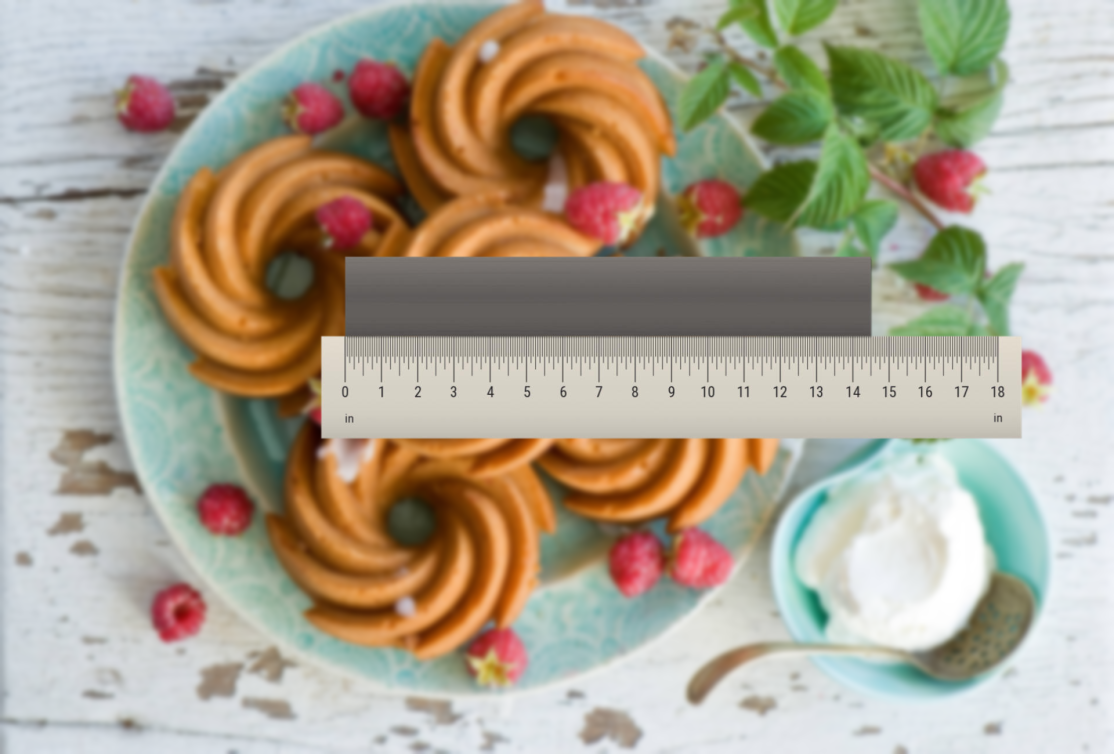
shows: value=14.5 unit=in
